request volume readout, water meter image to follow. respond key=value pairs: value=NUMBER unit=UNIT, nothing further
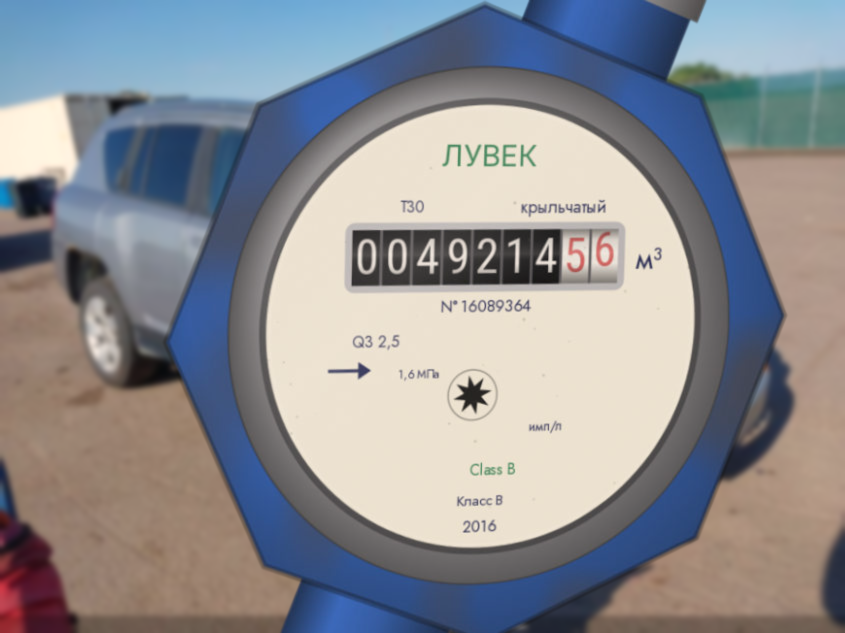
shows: value=49214.56 unit=m³
